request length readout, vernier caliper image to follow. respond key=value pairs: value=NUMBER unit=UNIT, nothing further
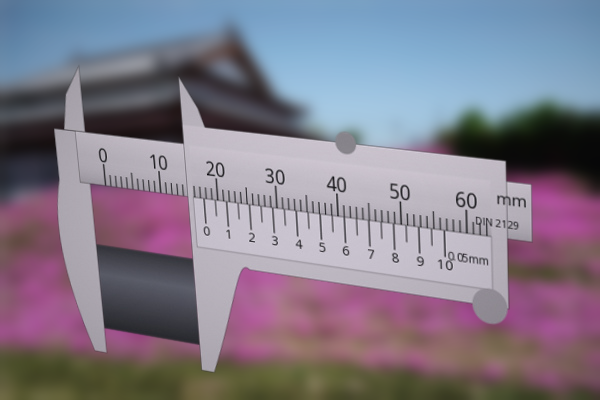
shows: value=17.6 unit=mm
